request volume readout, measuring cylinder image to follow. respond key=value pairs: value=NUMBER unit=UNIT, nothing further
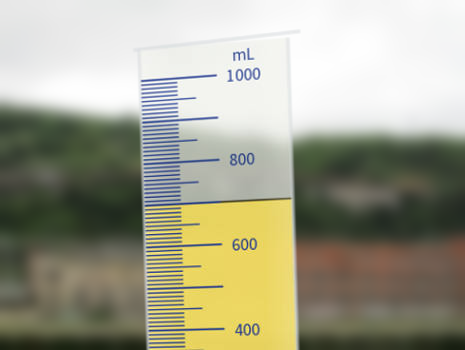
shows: value=700 unit=mL
